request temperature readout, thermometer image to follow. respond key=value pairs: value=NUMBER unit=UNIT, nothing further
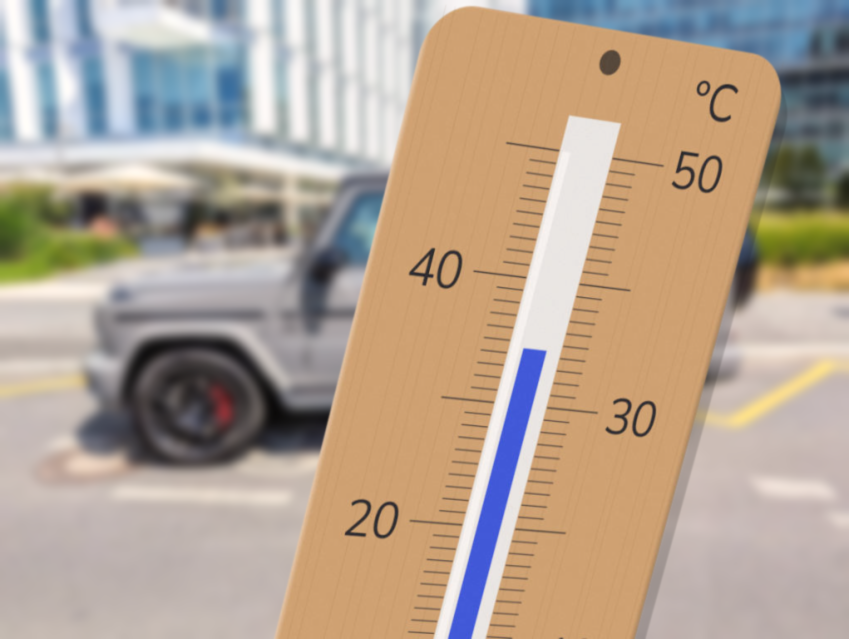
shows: value=34.5 unit=°C
